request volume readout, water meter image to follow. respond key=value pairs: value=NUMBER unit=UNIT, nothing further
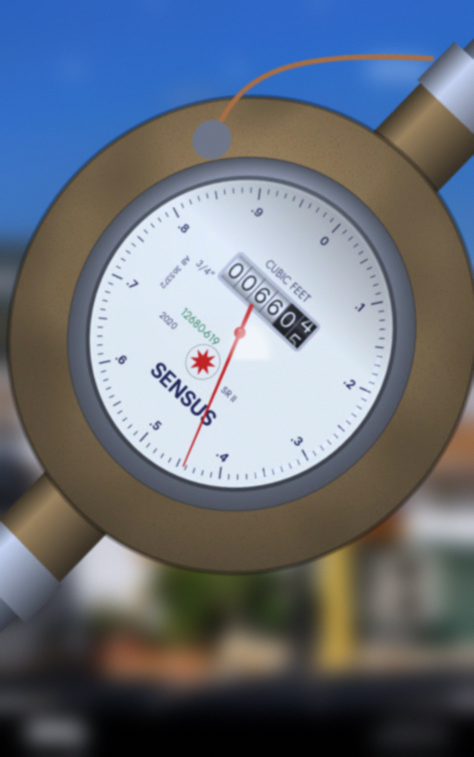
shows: value=6604.44 unit=ft³
